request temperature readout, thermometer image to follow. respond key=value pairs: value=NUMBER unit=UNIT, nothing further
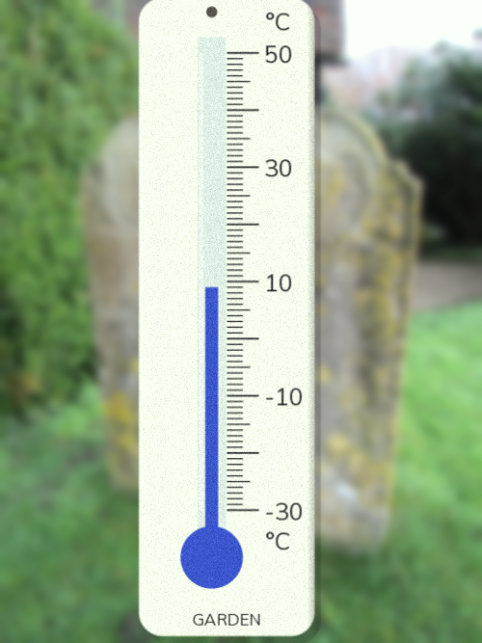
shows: value=9 unit=°C
